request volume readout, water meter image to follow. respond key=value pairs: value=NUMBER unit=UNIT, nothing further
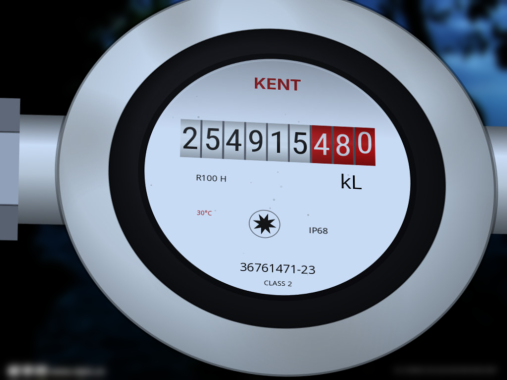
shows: value=254915.480 unit=kL
